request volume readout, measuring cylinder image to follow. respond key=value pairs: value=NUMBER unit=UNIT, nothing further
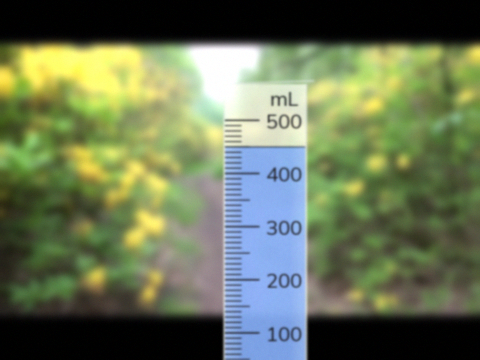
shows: value=450 unit=mL
